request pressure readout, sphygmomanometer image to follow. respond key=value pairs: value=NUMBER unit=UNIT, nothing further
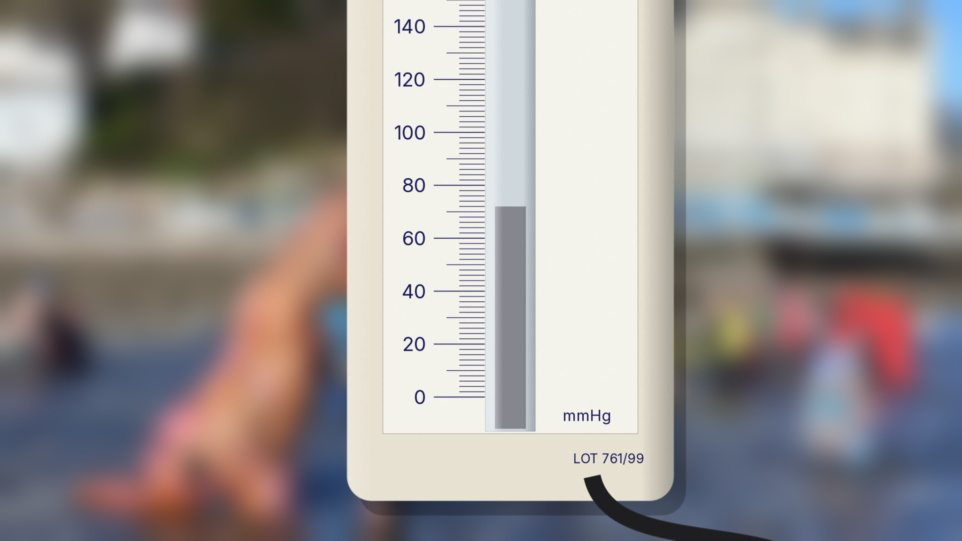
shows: value=72 unit=mmHg
